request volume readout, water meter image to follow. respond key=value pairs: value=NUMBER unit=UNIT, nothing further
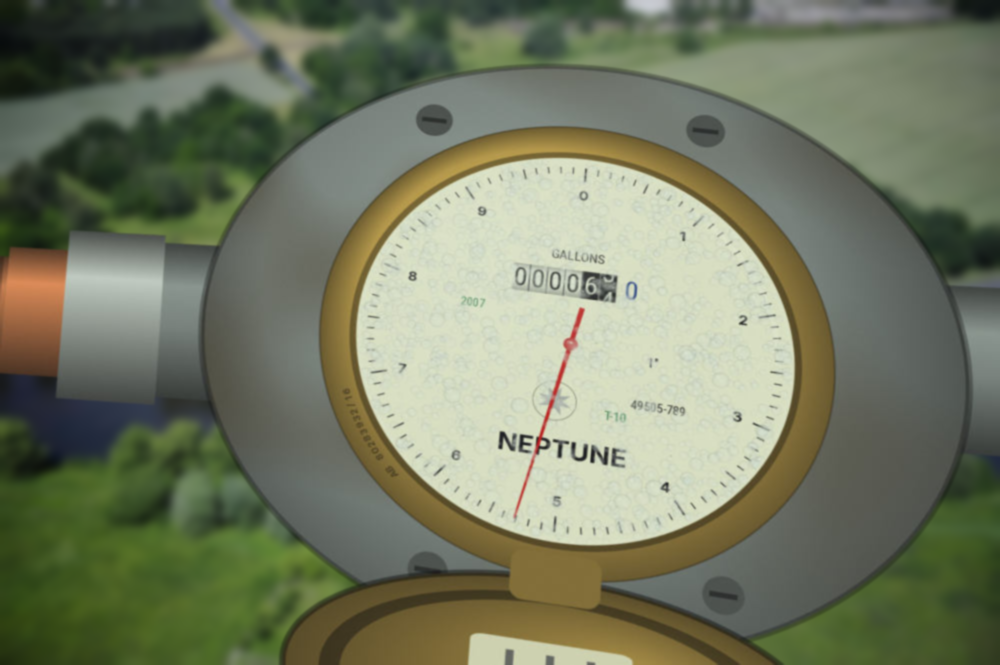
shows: value=635.3 unit=gal
